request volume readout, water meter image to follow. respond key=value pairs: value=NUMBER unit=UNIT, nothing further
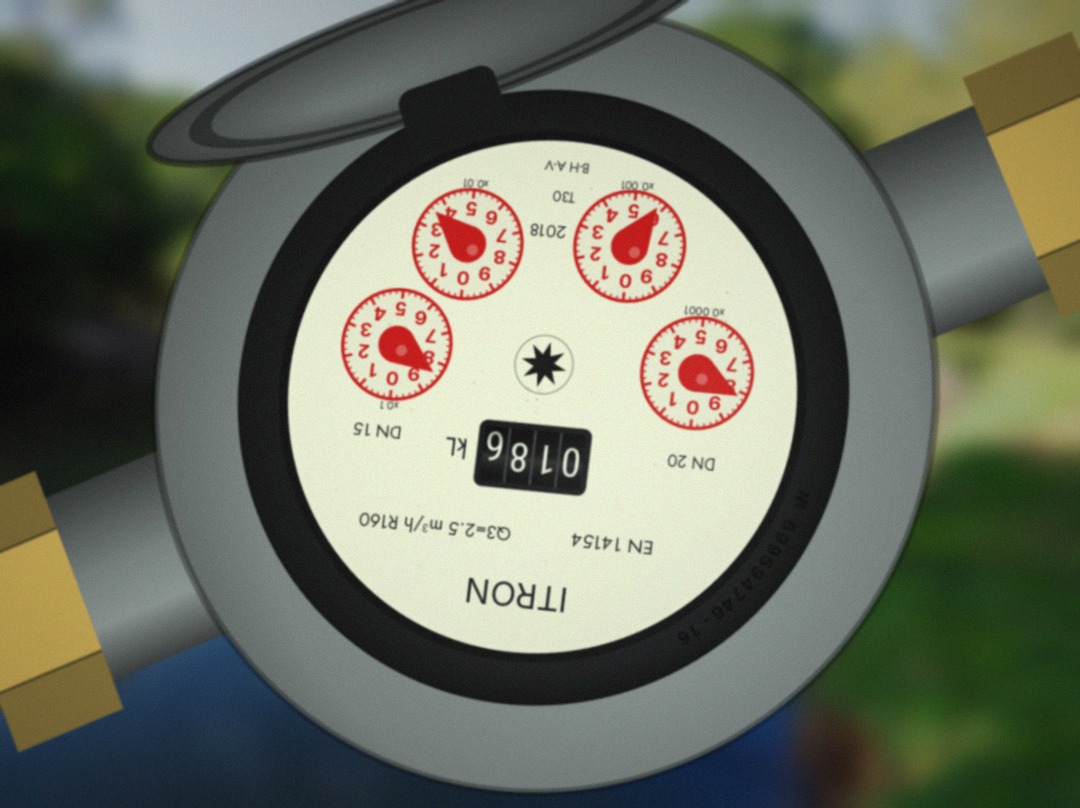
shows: value=185.8358 unit=kL
